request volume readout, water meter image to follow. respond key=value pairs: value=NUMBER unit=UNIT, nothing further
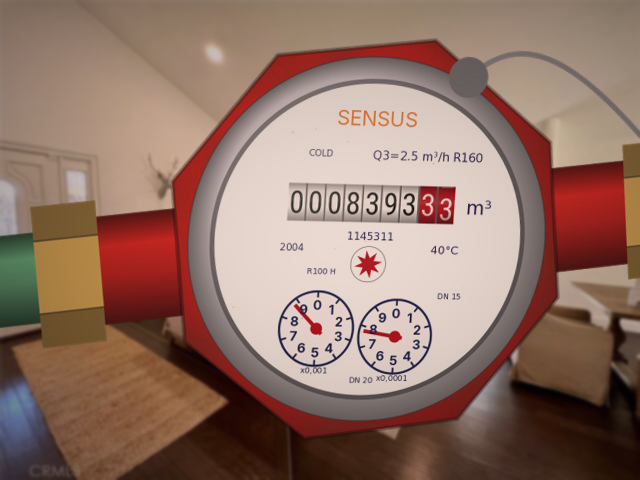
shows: value=8393.3287 unit=m³
